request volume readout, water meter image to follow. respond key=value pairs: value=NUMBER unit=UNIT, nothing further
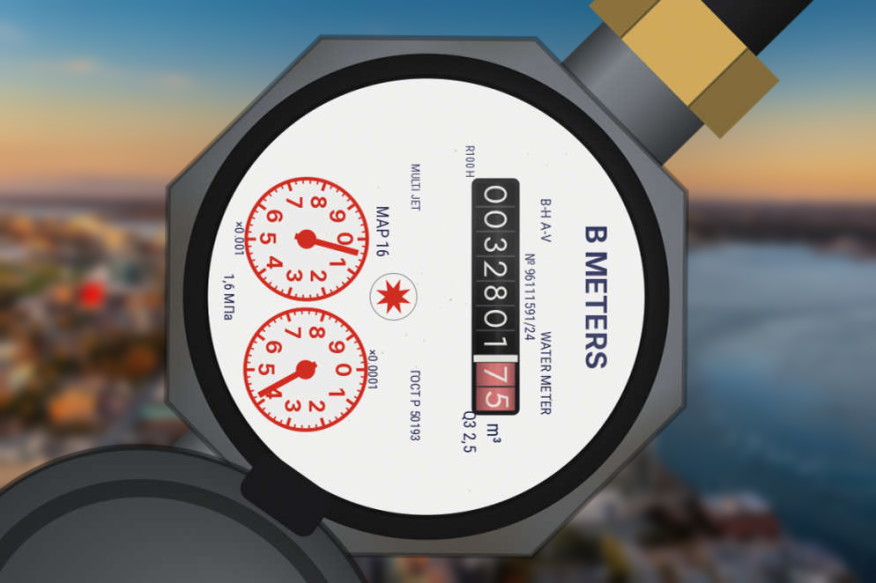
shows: value=32801.7504 unit=m³
